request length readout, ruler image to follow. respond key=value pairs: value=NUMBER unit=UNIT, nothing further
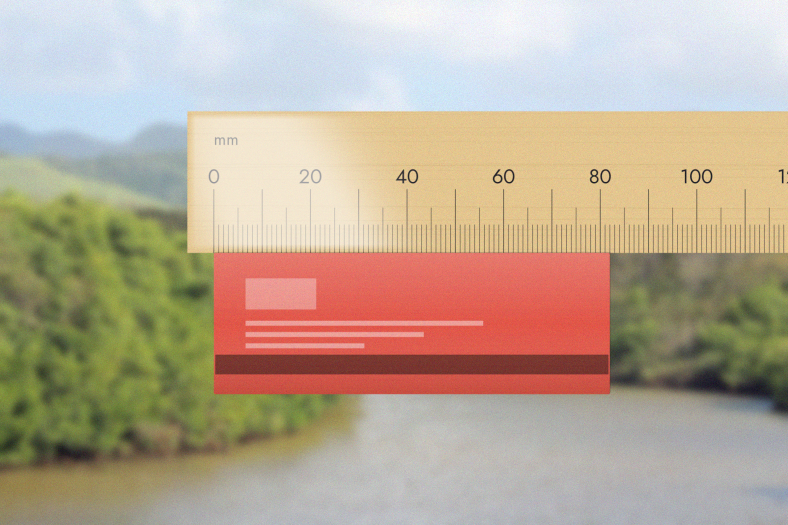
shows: value=82 unit=mm
